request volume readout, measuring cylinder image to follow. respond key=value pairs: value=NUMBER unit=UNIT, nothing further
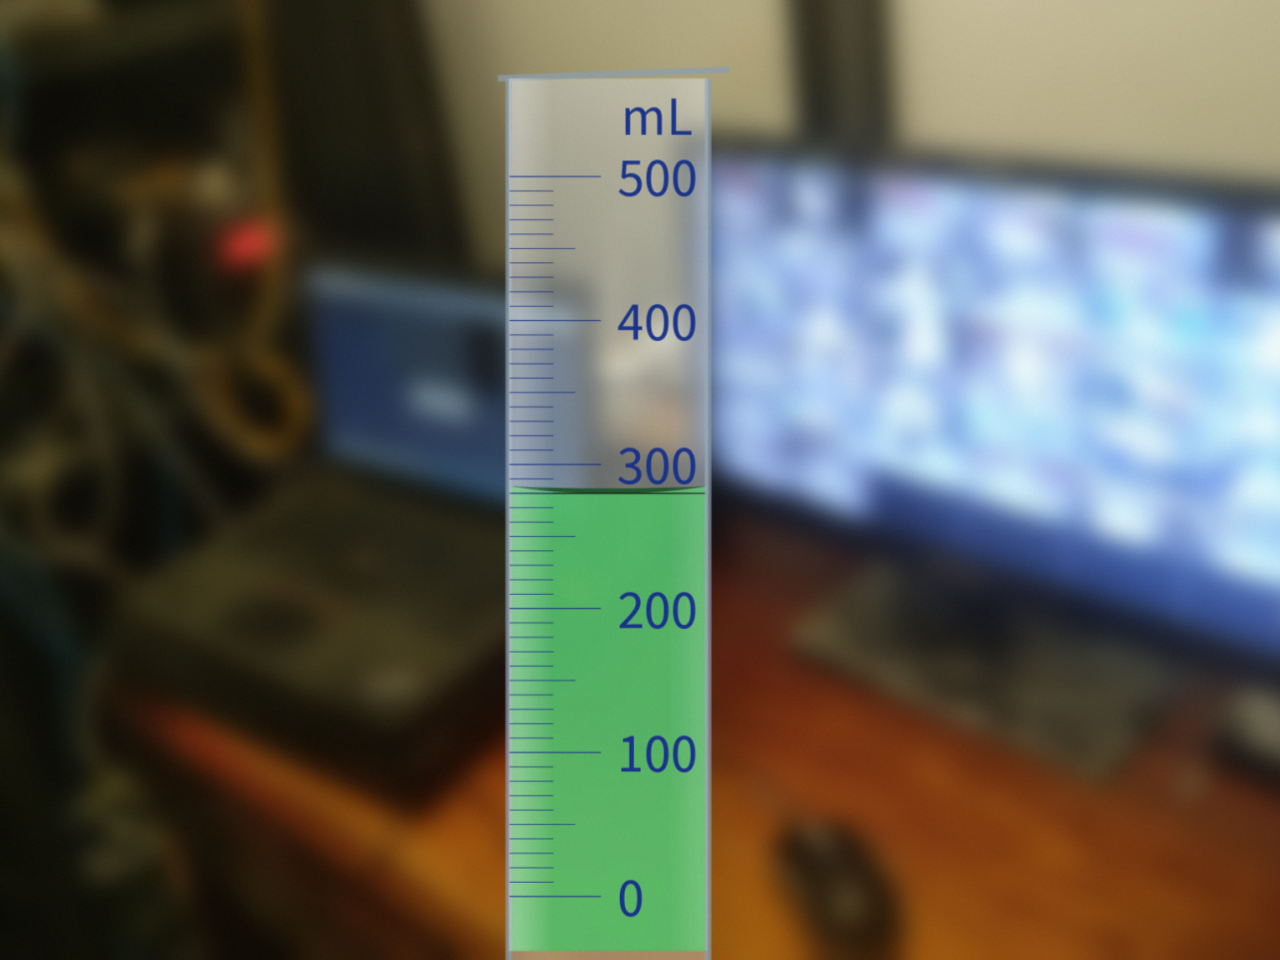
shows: value=280 unit=mL
